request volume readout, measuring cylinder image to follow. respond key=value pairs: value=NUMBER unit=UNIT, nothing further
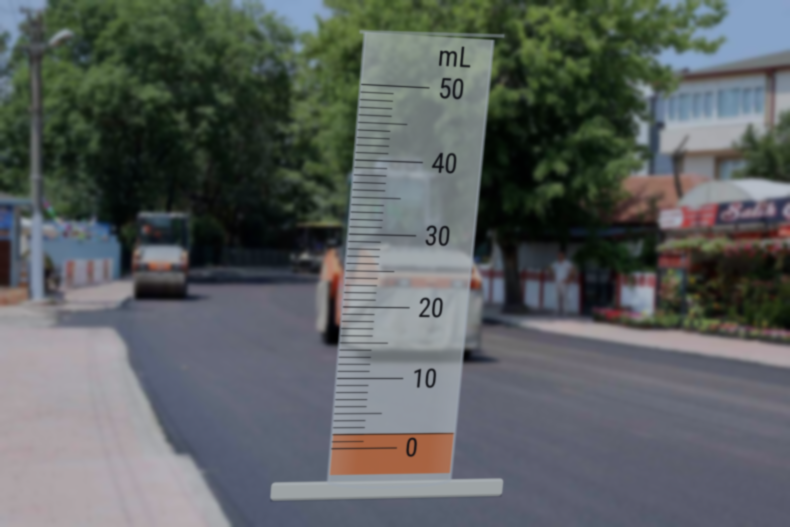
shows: value=2 unit=mL
